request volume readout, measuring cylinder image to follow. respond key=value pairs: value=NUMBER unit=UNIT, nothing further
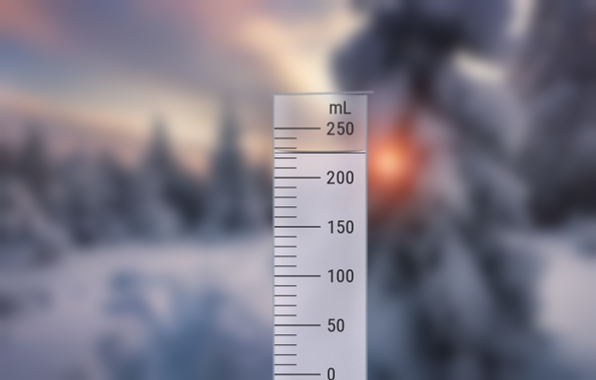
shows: value=225 unit=mL
